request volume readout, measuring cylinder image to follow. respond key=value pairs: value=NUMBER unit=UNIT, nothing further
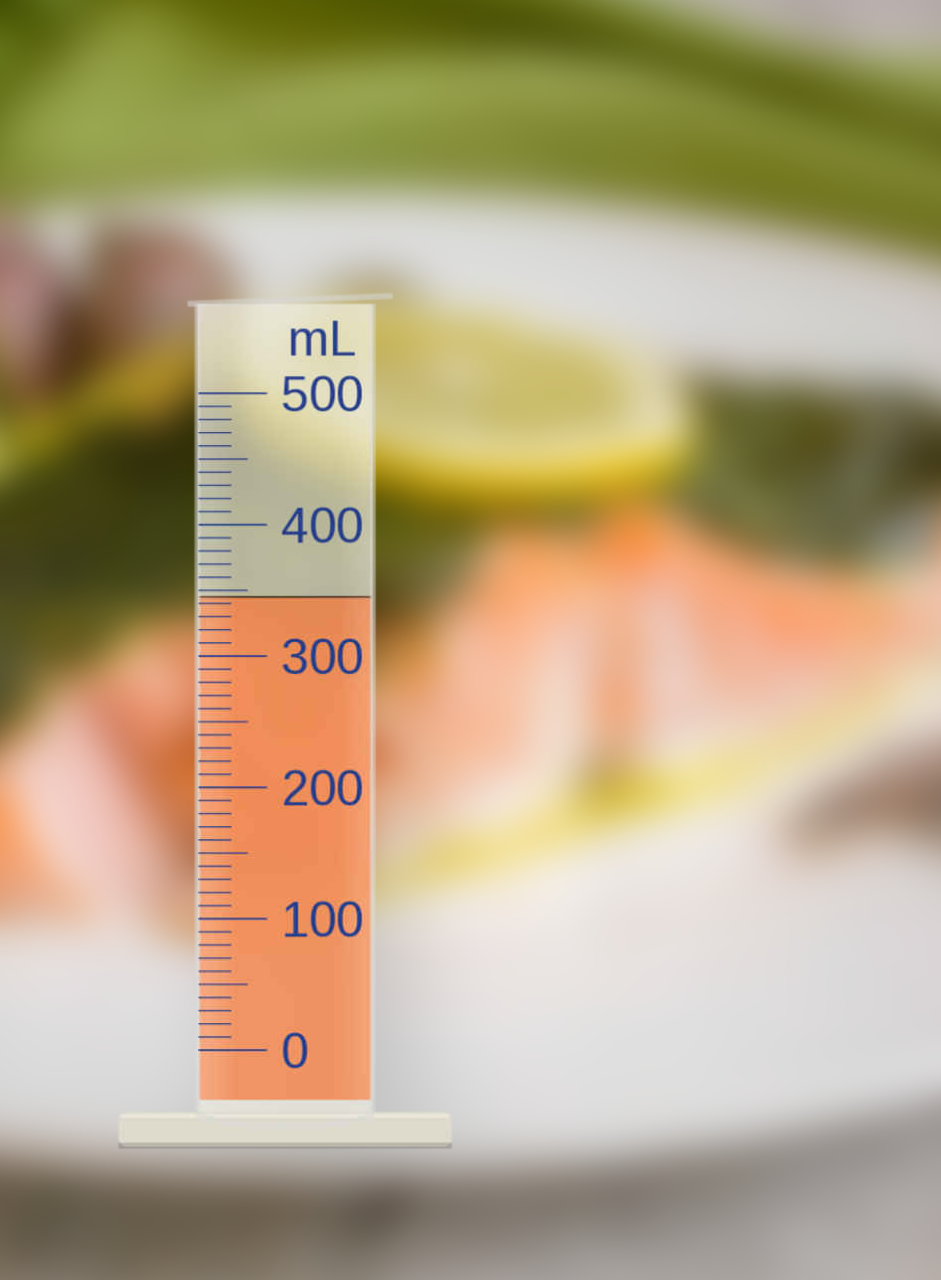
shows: value=345 unit=mL
